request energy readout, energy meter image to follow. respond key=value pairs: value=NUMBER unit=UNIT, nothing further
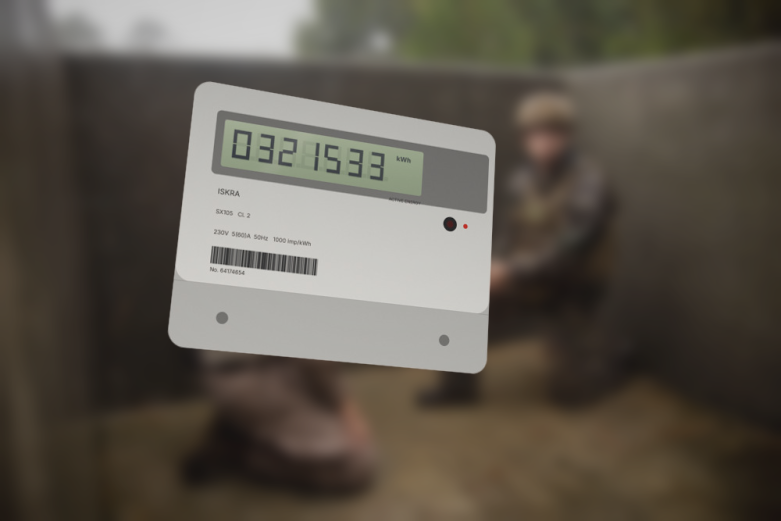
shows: value=321533 unit=kWh
